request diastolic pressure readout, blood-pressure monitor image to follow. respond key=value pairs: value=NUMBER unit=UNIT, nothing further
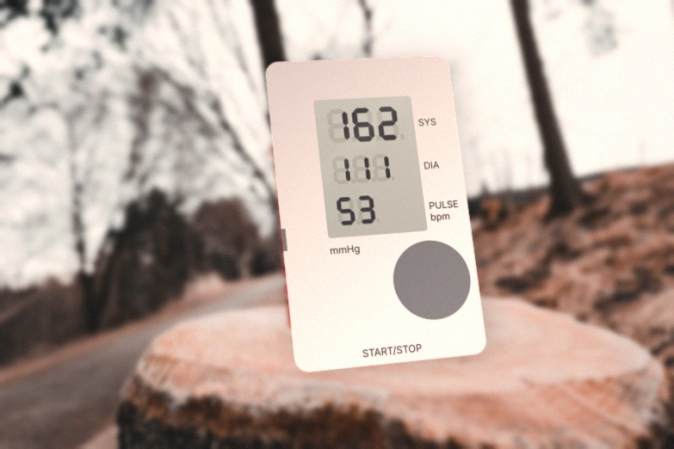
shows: value=111 unit=mmHg
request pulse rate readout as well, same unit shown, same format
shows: value=53 unit=bpm
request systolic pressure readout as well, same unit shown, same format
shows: value=162 unit=mmHg
